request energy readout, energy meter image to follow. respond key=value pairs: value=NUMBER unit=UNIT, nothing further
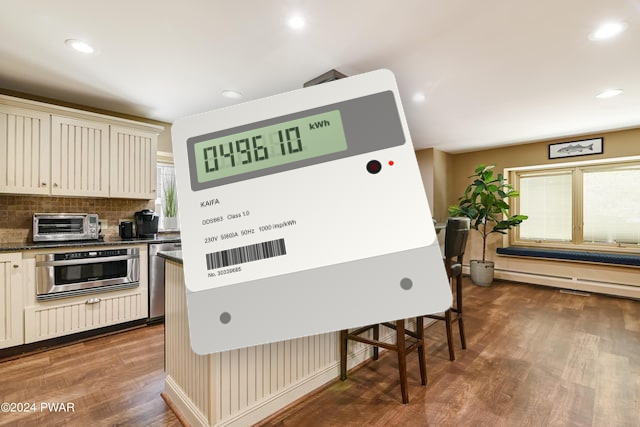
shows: value=49610 unit=kWh
